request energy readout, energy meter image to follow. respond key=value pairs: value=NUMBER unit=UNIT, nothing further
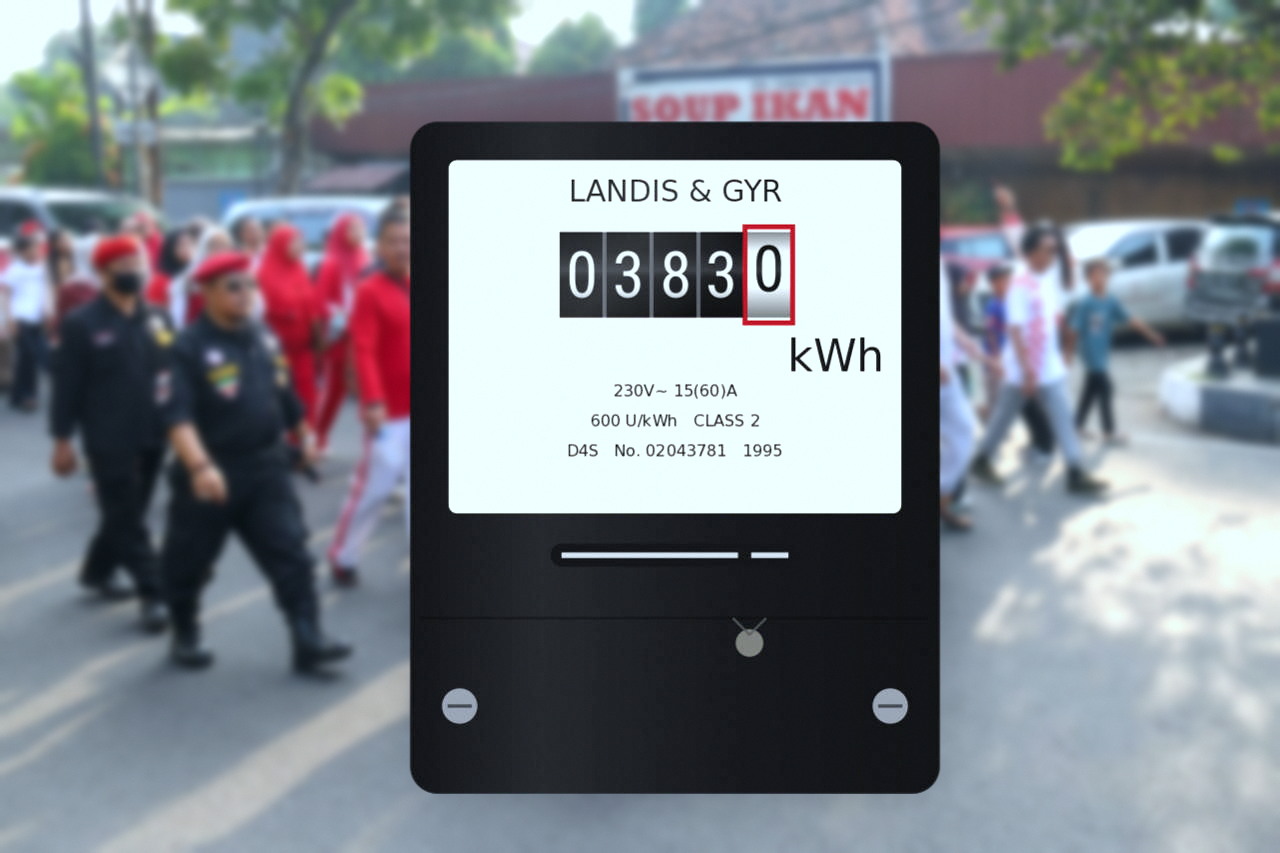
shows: value=383.0 unit=kWh
